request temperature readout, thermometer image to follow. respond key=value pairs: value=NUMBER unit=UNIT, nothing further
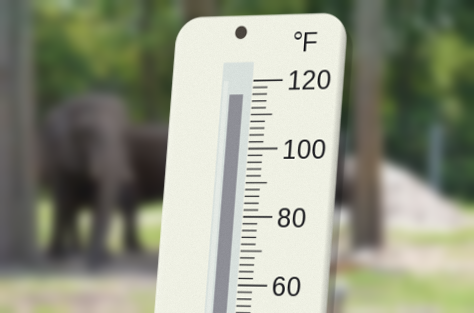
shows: value=116 unit=°F
